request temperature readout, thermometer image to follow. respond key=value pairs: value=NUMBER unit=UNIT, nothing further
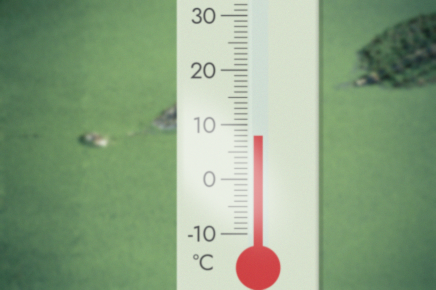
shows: value=8 unit=°C
